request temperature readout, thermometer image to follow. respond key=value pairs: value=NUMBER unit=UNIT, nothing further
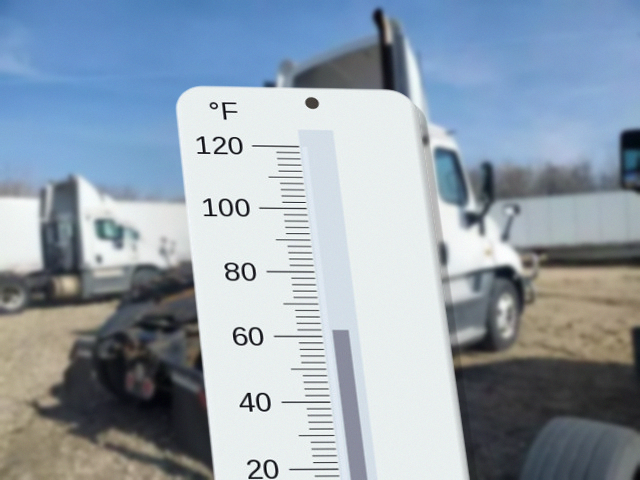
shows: value=62 unit=°F
